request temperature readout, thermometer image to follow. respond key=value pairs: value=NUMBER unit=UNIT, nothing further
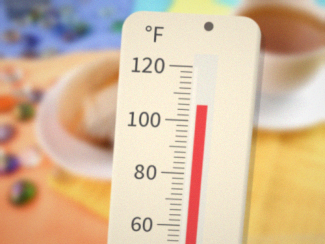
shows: value=106 unit=°F
